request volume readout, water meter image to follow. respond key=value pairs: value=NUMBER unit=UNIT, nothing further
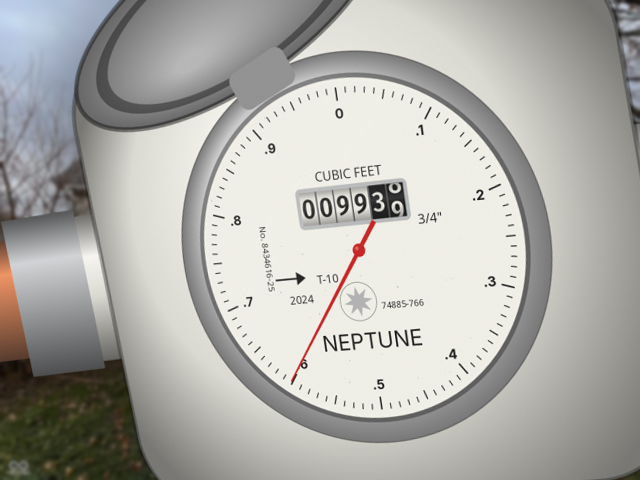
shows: value=9938.60 unit=ft³
